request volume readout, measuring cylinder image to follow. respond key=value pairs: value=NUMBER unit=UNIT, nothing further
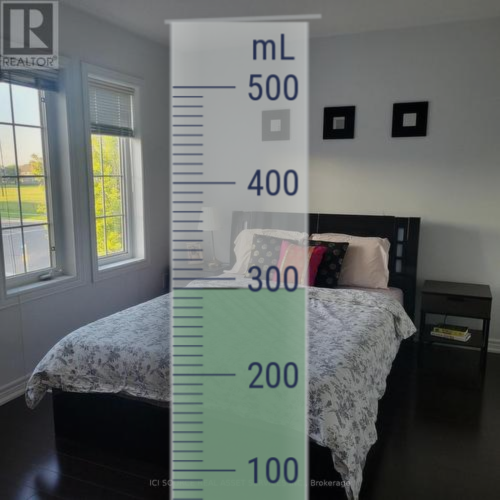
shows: value=290 unit=mL
